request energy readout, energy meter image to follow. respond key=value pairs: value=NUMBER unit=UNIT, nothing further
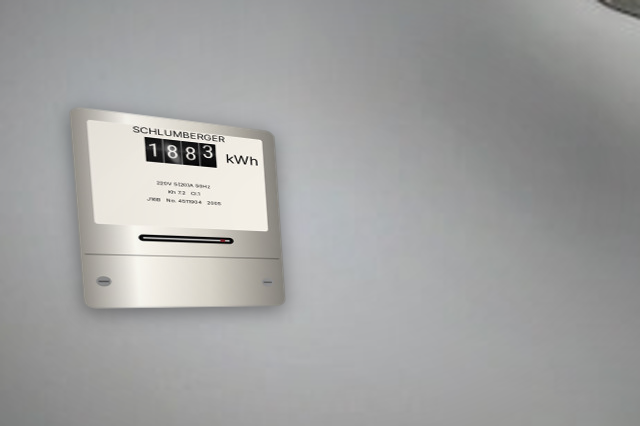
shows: value=1883 unit=kWh
